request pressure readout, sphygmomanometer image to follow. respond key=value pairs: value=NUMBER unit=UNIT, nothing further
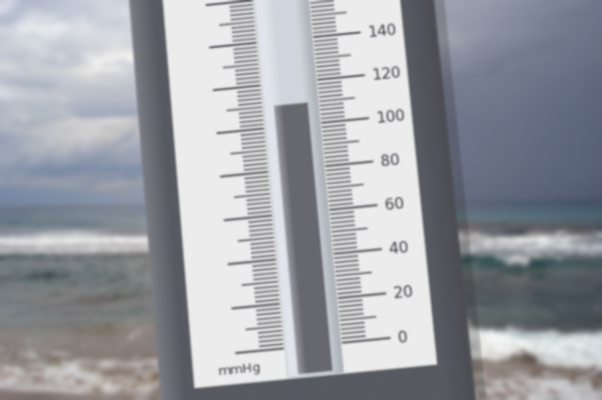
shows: value=110 unit=mmHg
